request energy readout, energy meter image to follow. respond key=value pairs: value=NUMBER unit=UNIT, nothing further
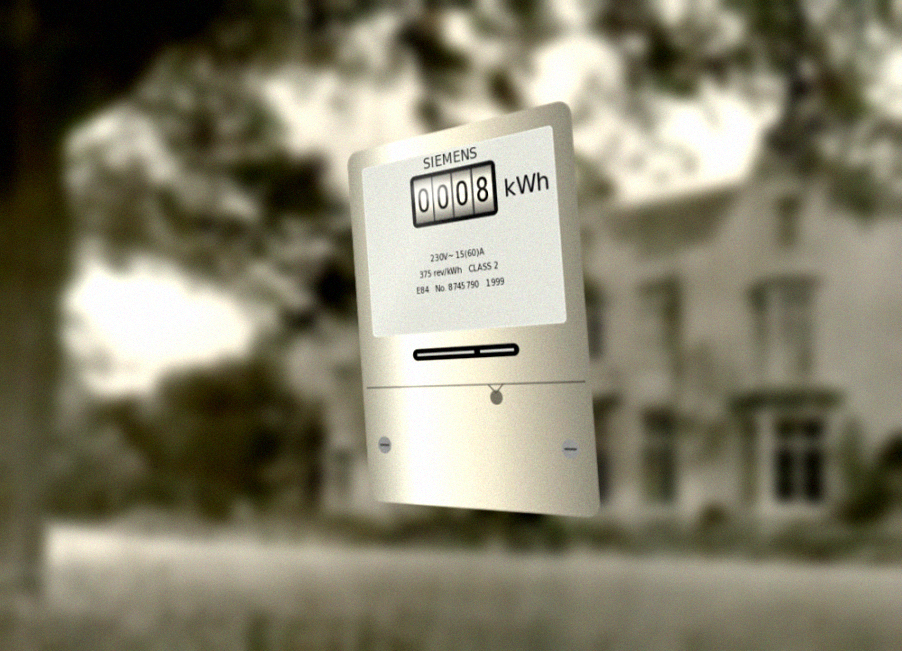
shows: value=8 unit=kWh
